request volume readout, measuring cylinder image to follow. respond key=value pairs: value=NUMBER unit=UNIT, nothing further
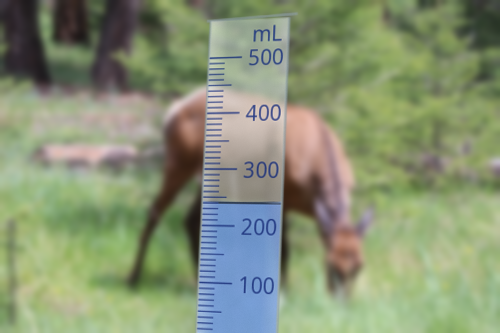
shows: value=240 unit=mL
